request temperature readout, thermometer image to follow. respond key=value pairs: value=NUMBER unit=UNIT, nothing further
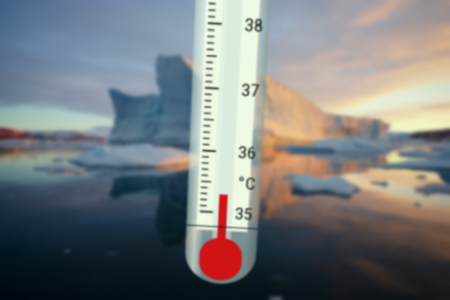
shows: value=35.3 unit=°C
